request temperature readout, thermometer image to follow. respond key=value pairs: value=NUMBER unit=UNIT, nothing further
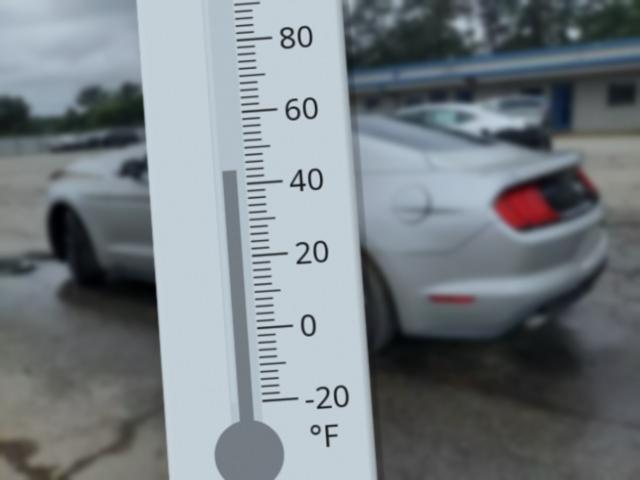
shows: value=44 unit=°F
